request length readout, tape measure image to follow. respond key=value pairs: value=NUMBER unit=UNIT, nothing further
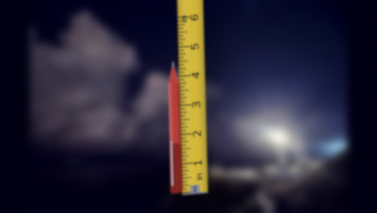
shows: value=4.5 unit=in
